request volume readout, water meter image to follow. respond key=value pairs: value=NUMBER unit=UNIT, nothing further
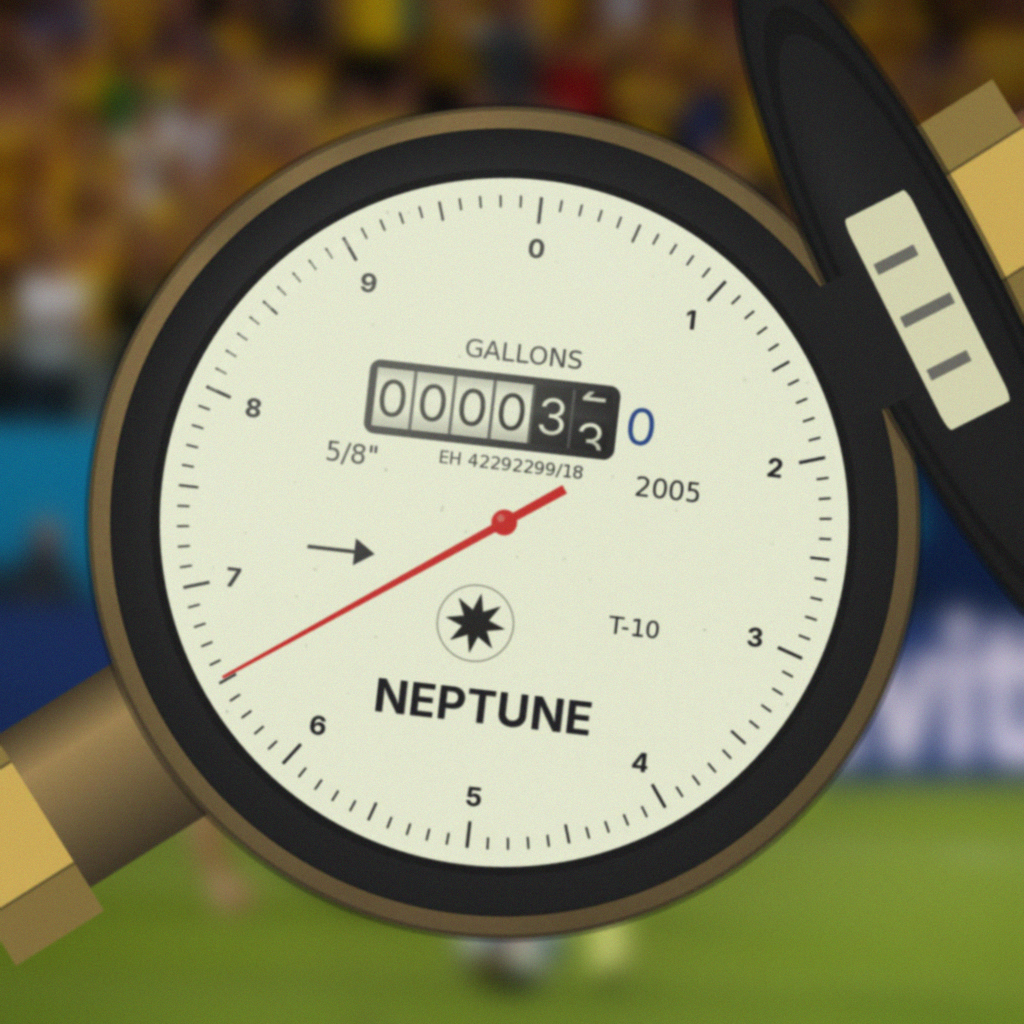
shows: value=326.5 unit=gal
